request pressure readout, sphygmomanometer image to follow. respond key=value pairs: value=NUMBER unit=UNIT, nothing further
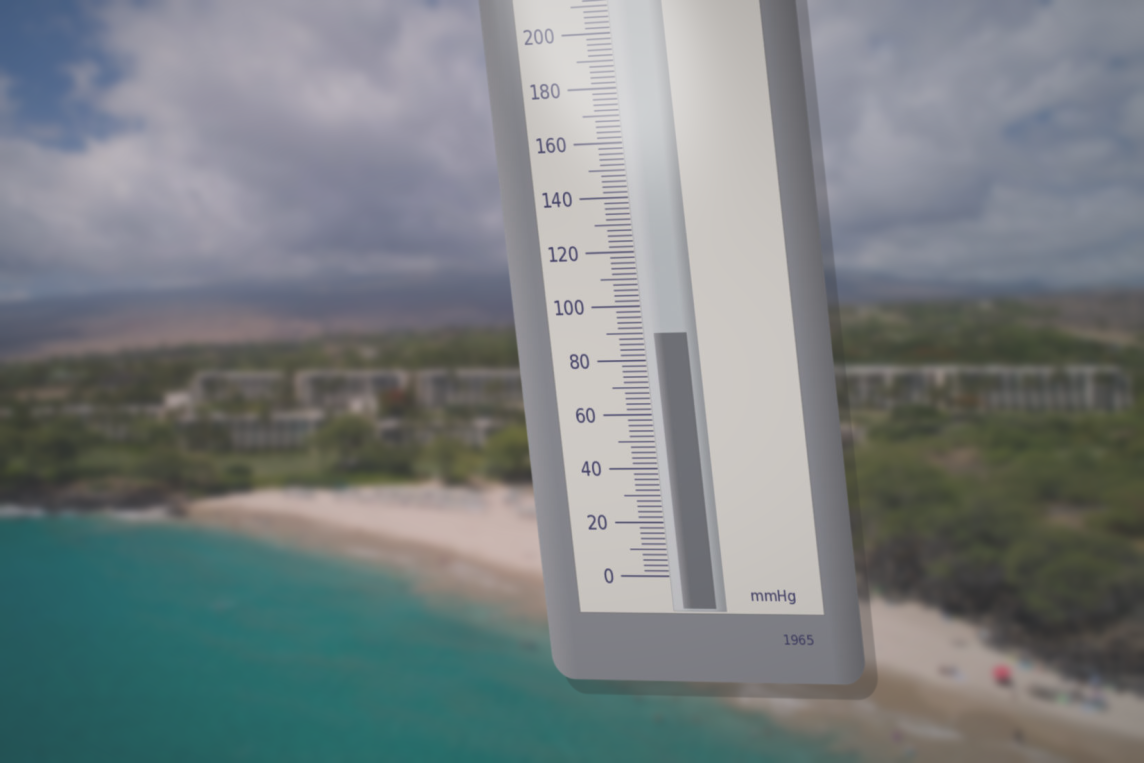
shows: value=90 unit=mmHg
